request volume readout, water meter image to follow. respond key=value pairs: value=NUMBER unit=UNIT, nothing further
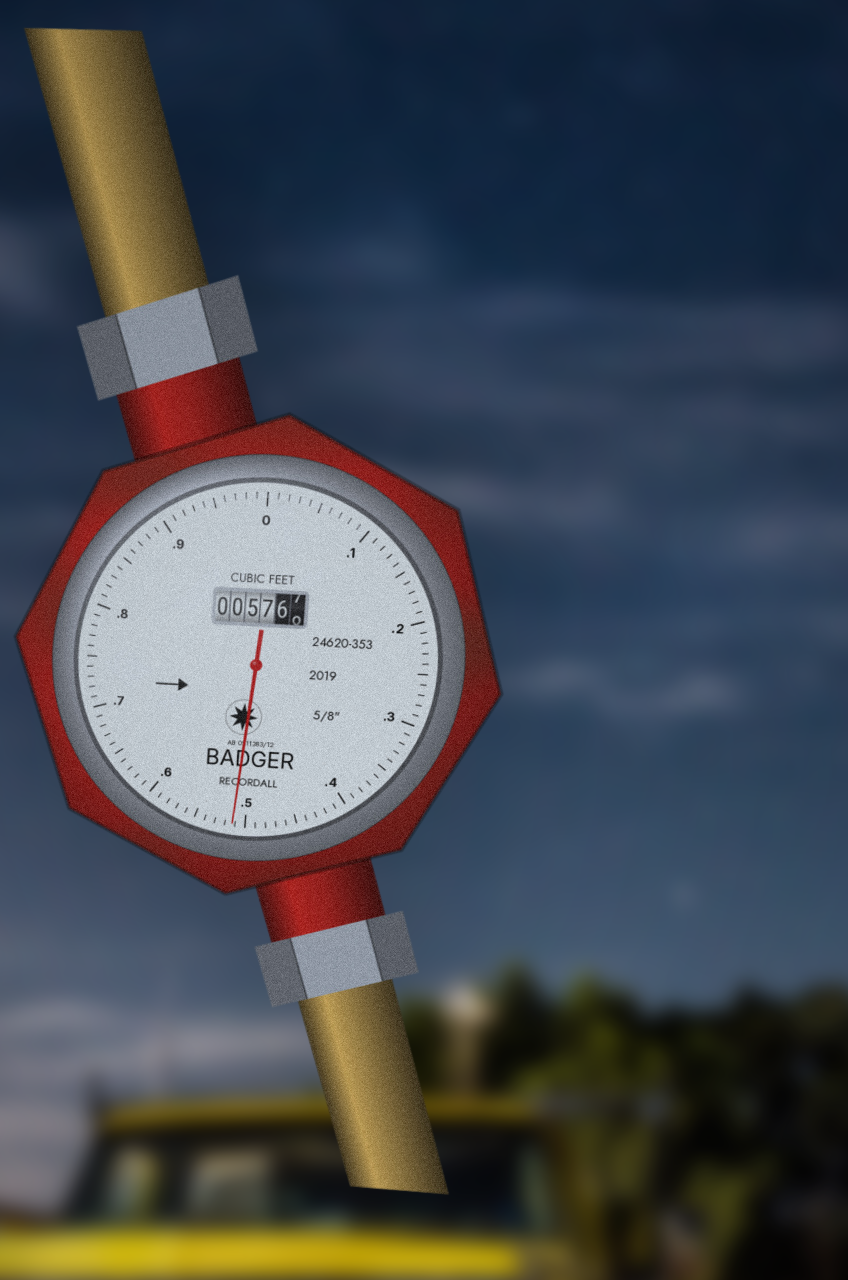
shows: value=5767.51 unit=ft³
